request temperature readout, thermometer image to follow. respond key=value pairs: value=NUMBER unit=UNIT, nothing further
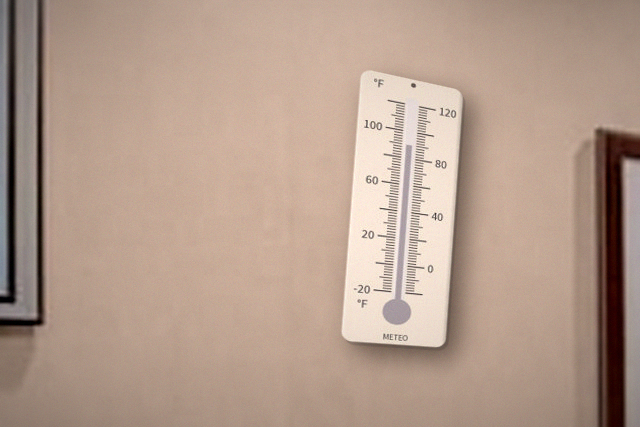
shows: value=90 unit=°F
